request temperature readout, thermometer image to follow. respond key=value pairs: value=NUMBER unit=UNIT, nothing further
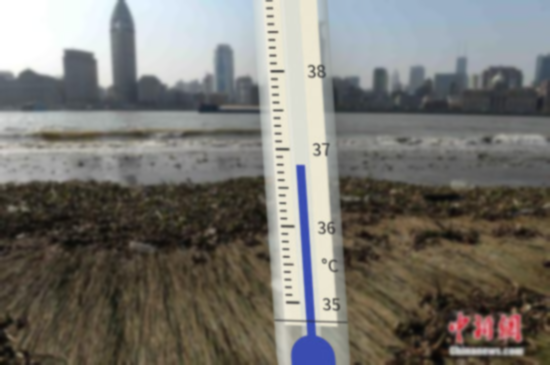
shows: value=36.8 unit=°C
